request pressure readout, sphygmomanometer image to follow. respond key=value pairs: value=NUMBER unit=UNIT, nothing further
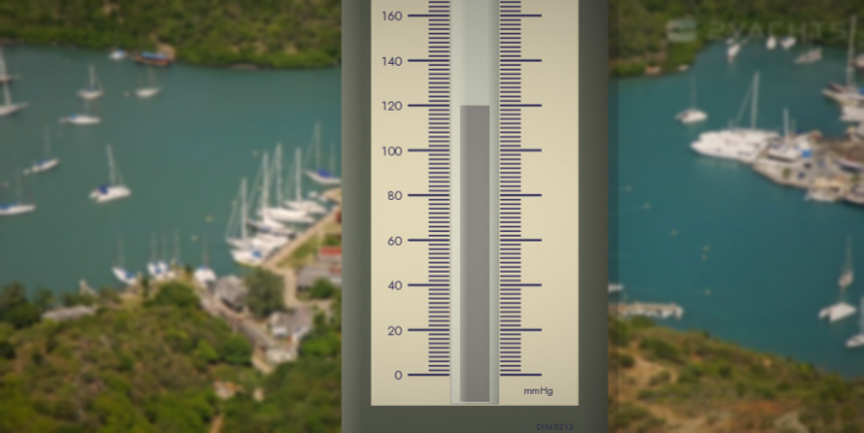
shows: value=120 unit=mmHg
